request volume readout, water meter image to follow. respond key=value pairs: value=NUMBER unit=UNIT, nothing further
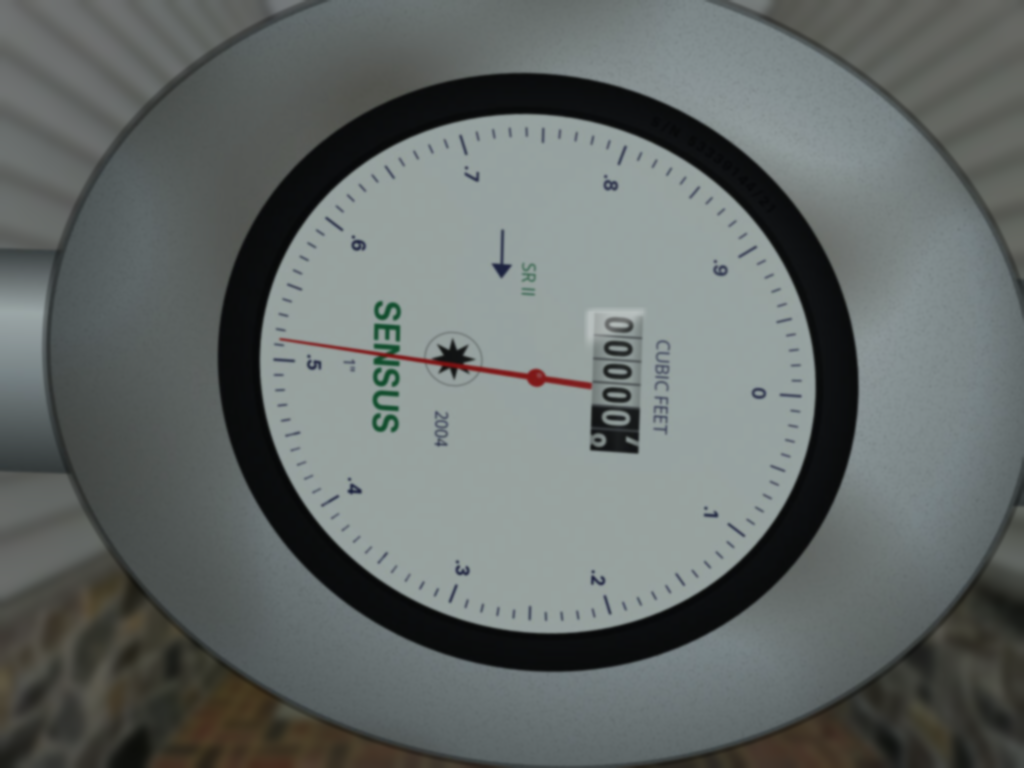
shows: value=7.51 unit=ft³
